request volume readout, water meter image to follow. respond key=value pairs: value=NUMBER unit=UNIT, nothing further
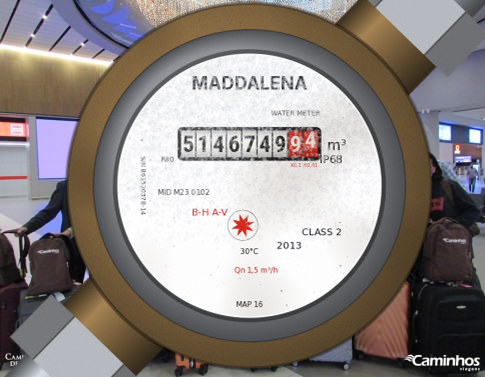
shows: value=5146749.94 unit=m³
